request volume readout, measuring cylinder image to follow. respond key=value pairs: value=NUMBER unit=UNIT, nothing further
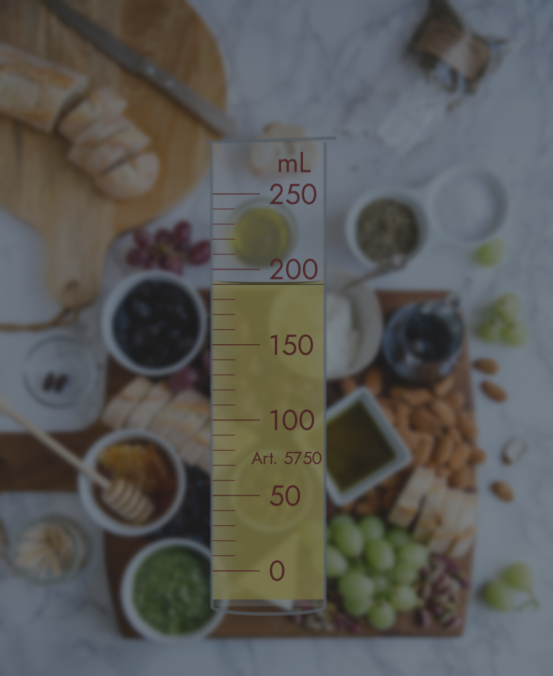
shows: value=190 unit=mL
